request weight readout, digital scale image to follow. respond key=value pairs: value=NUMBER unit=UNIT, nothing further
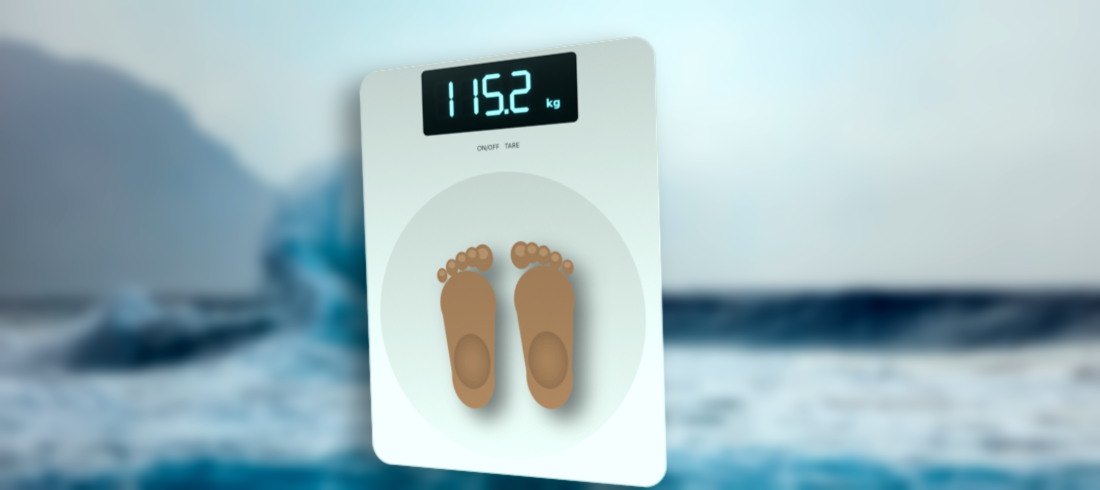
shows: value=115.2 unit=kg
